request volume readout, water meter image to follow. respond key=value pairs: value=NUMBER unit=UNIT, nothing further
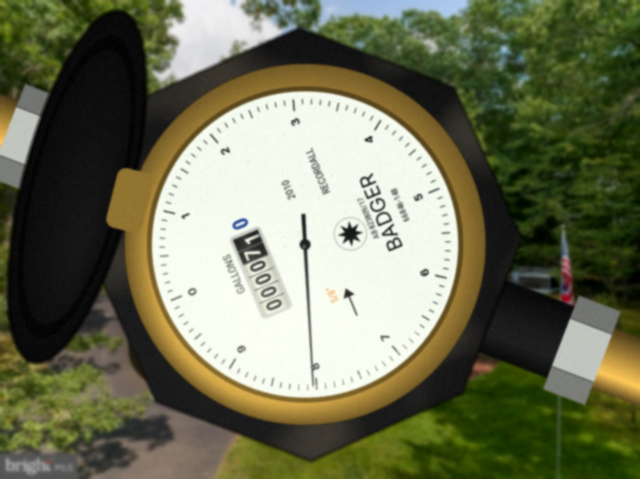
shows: value=708.0 unit=gal
